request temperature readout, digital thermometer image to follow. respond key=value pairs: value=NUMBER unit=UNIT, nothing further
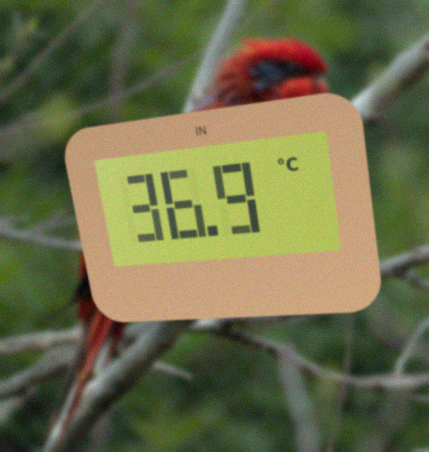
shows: value=36.9 unit=°C
